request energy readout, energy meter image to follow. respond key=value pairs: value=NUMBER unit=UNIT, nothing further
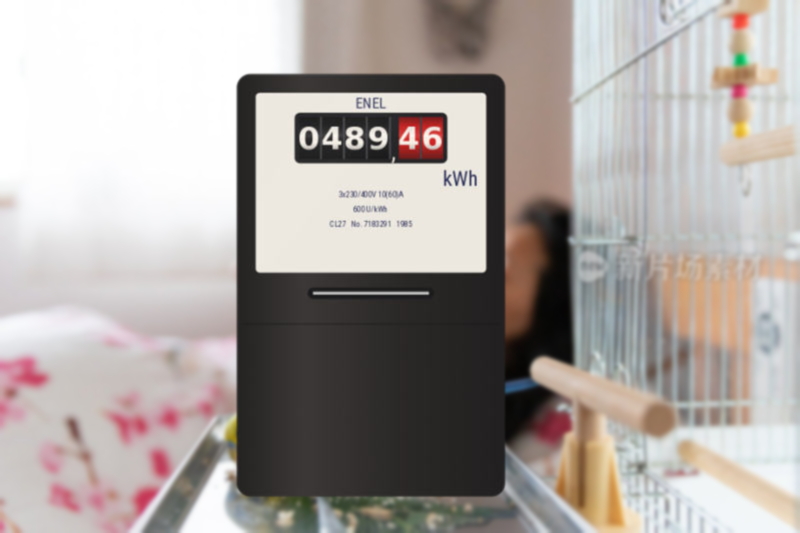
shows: value=489.46 unit=kWh
